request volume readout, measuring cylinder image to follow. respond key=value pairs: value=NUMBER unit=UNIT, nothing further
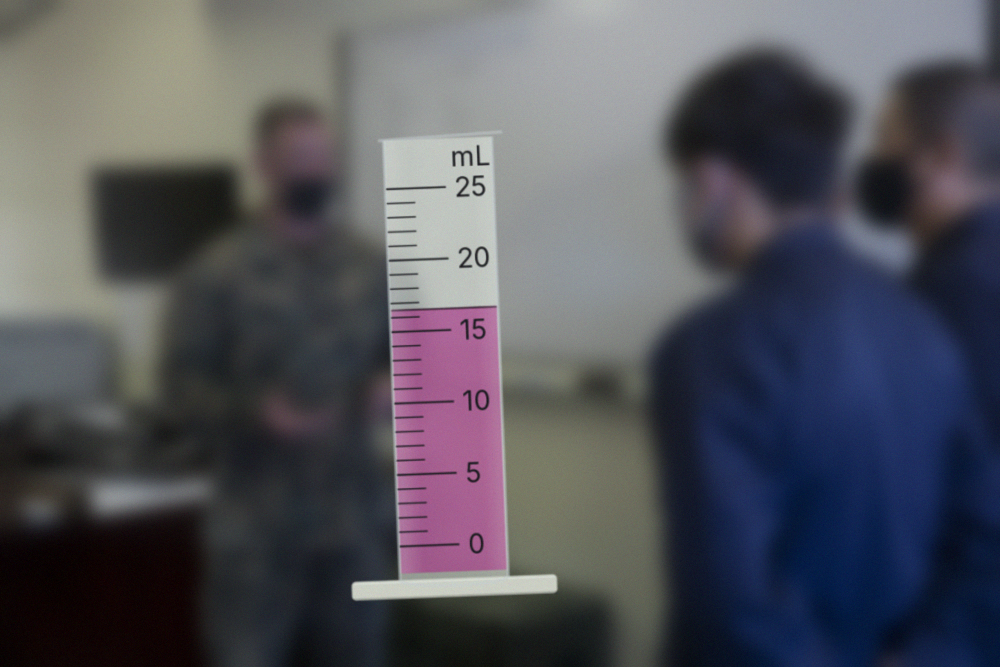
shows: value=16.5 unit=mL
